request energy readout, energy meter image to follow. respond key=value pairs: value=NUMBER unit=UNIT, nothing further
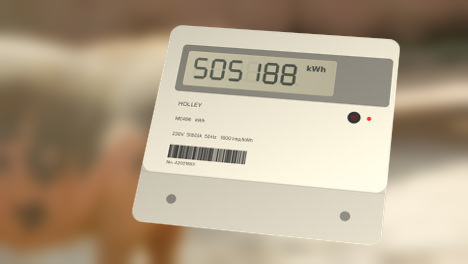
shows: value=505188 unit=kWh
